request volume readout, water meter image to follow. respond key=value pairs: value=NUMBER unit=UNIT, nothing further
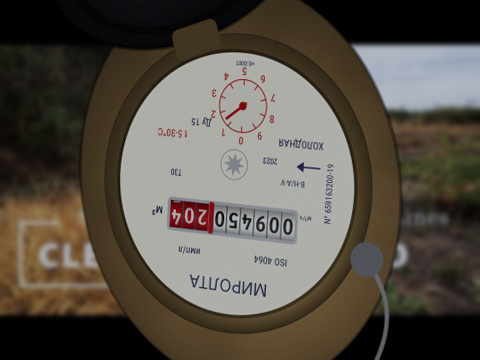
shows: value=9450.2041 unit=m³
